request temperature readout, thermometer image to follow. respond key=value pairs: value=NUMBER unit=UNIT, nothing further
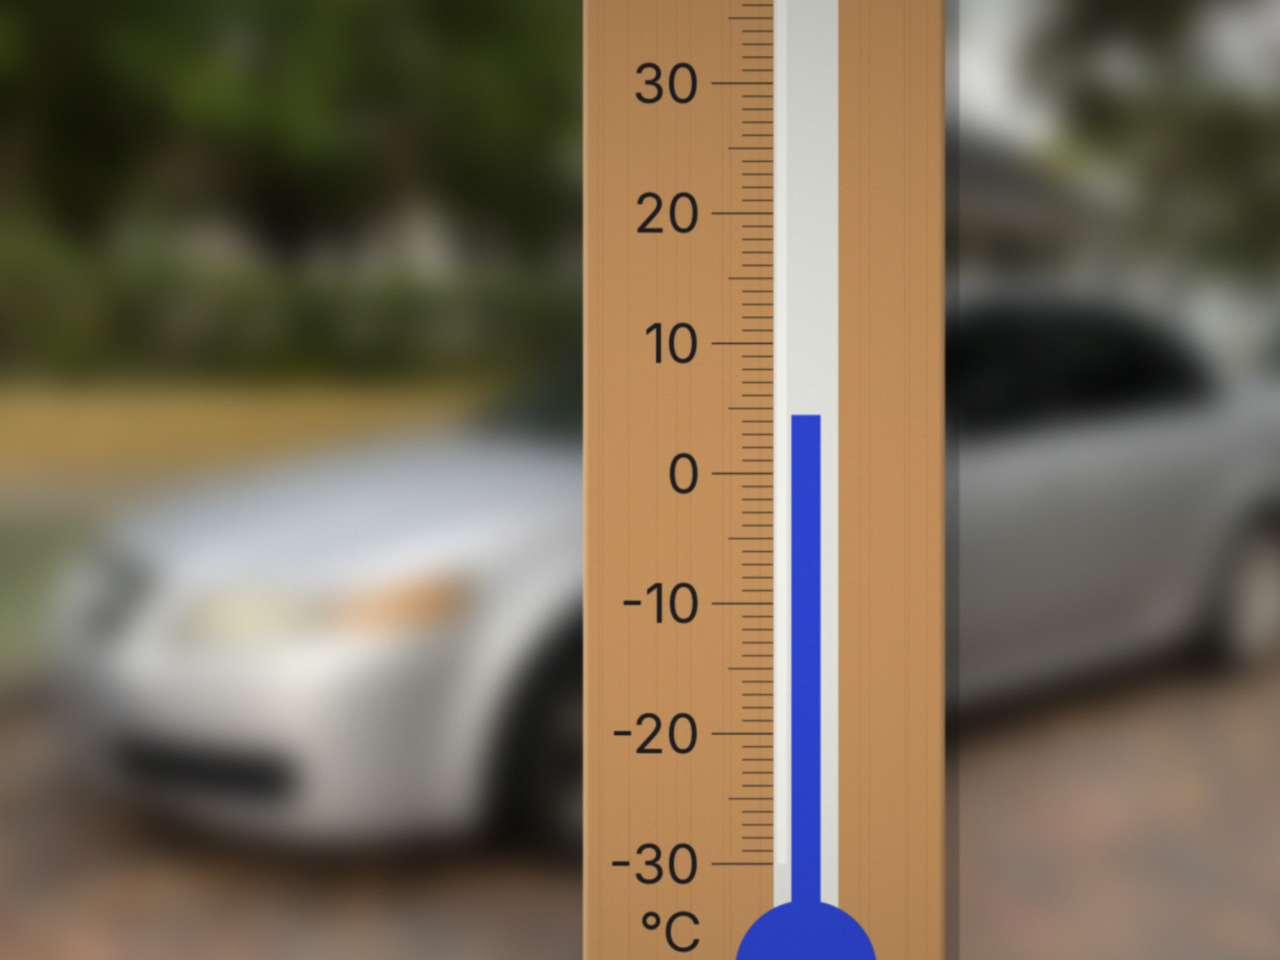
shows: value=4.5 unit=°C
